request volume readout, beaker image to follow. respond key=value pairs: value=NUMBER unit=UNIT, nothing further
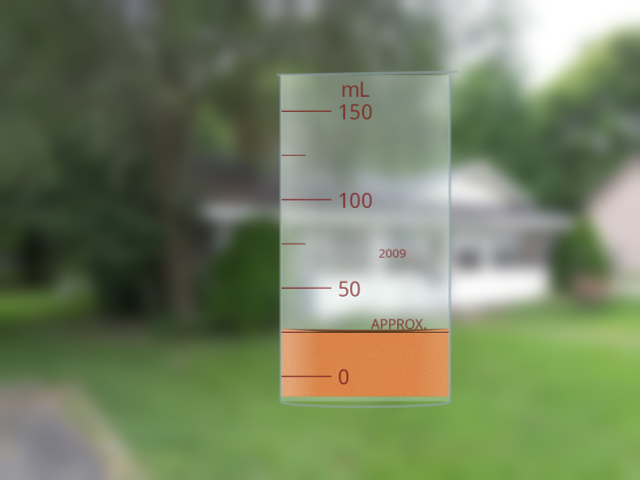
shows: value=25 unit=mL
